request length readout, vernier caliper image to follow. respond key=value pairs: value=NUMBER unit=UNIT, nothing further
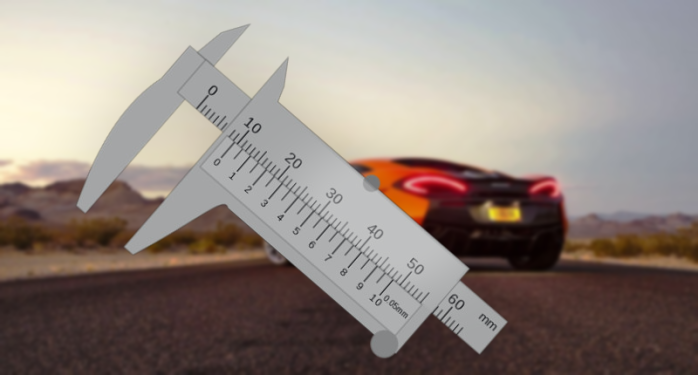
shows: value=9.4 unit=mm
